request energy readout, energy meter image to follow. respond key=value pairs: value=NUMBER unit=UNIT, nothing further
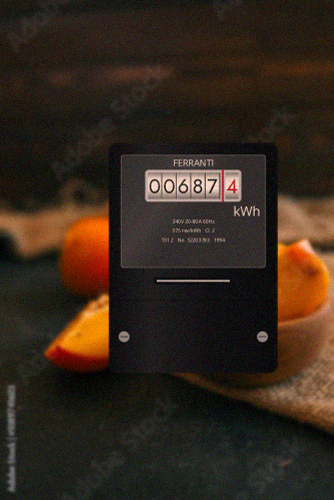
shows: value=687.4 unit=kWh
